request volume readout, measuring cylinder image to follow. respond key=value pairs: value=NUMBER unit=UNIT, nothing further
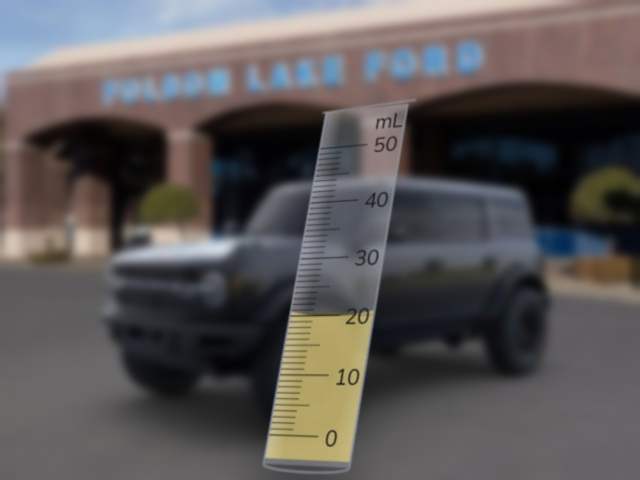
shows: value=20 unit=mL
